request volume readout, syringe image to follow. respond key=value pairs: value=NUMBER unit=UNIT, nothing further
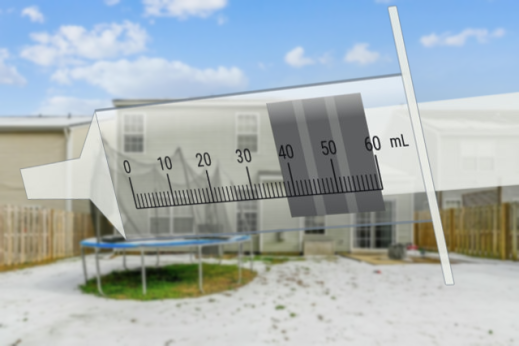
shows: value=38 unit=mL
